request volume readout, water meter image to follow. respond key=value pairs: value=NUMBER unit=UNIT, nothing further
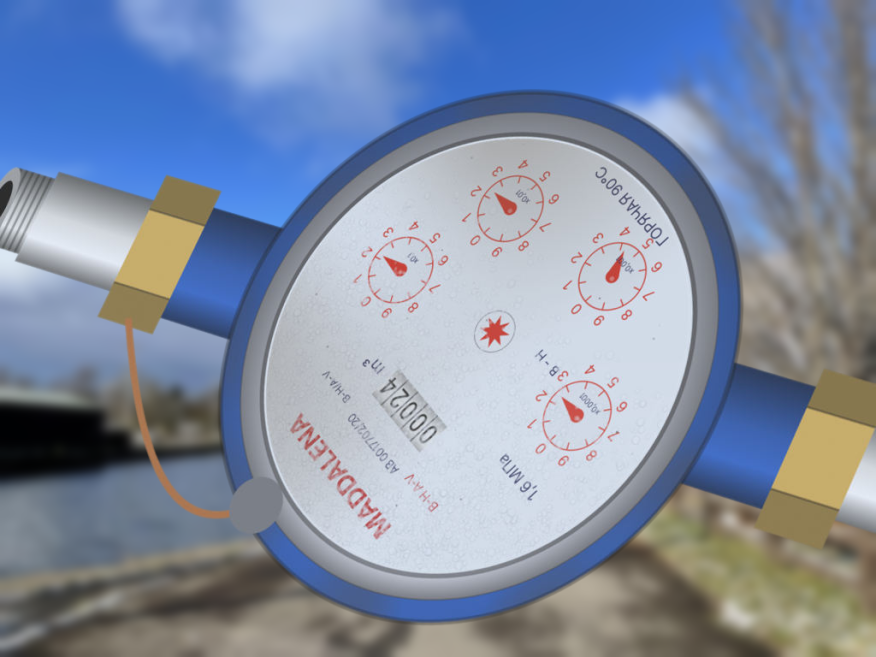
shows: value=24.2242 unit=m³
